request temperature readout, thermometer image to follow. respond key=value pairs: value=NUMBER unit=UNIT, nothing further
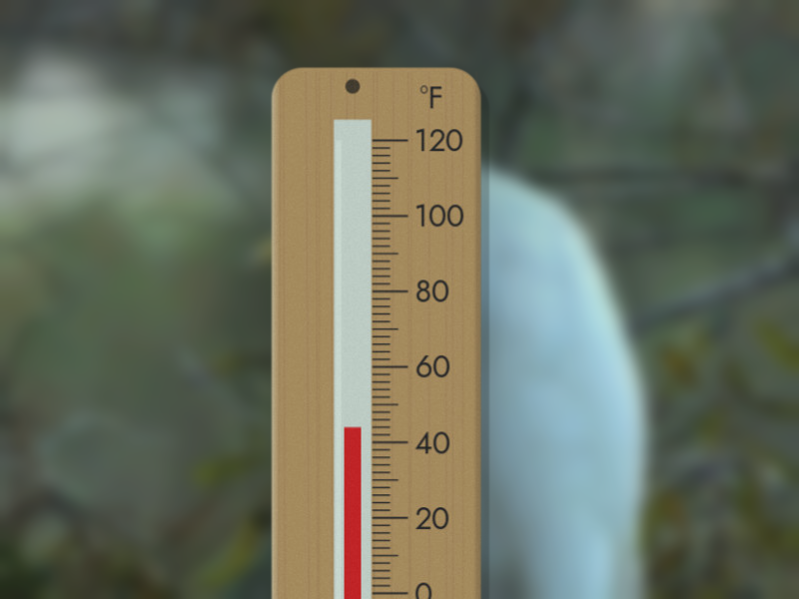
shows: value=44 unit=°F
